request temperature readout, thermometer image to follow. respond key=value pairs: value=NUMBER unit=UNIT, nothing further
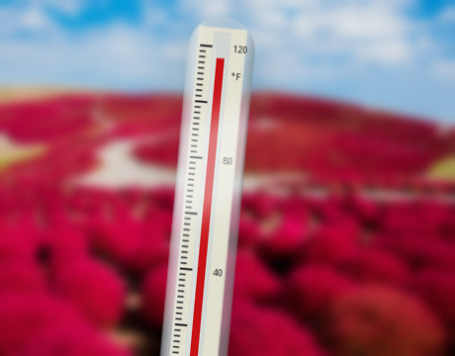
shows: value=116 unit=°F
